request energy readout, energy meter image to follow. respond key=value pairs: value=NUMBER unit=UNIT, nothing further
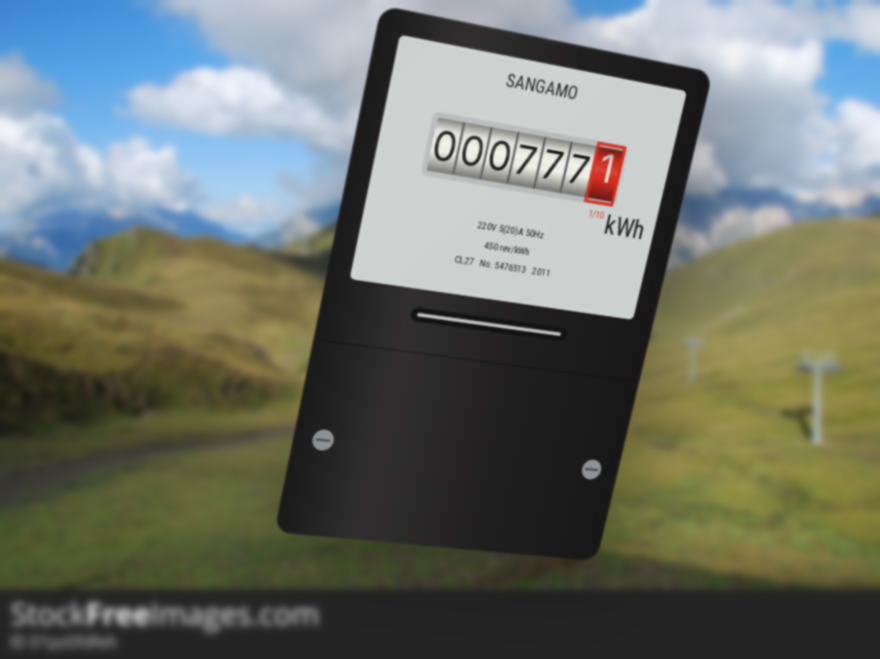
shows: value=777.1 unit=kWh
